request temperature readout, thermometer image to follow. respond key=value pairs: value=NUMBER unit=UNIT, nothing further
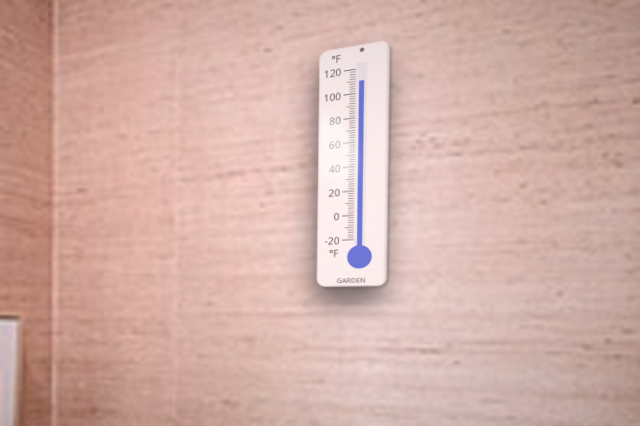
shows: value=110 unit=°F
